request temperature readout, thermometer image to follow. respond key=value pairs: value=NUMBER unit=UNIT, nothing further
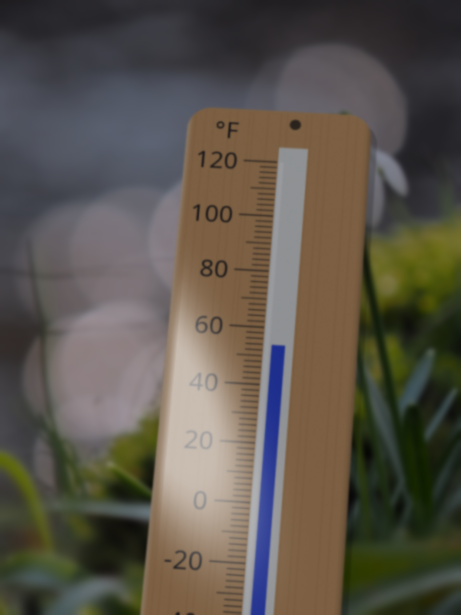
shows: value=54 unit=°F
